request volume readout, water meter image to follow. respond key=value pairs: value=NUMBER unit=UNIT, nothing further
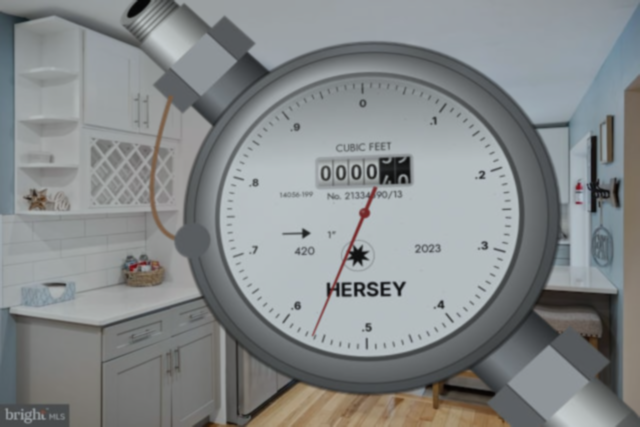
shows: value=39.56 unit=ft³
